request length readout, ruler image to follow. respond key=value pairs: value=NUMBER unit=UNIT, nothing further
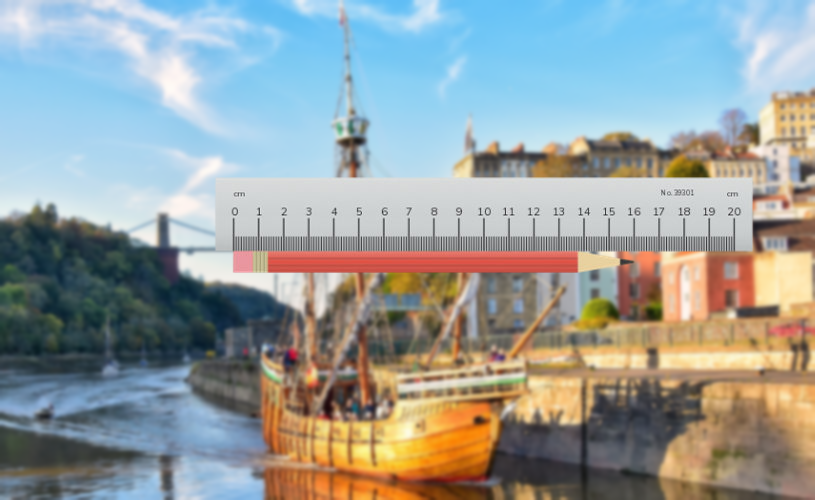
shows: value=16 unit=cm
